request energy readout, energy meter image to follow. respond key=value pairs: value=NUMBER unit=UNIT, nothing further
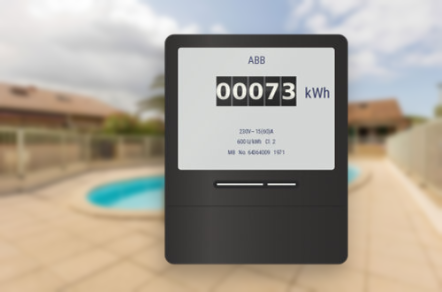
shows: value=73 unit=kWh
